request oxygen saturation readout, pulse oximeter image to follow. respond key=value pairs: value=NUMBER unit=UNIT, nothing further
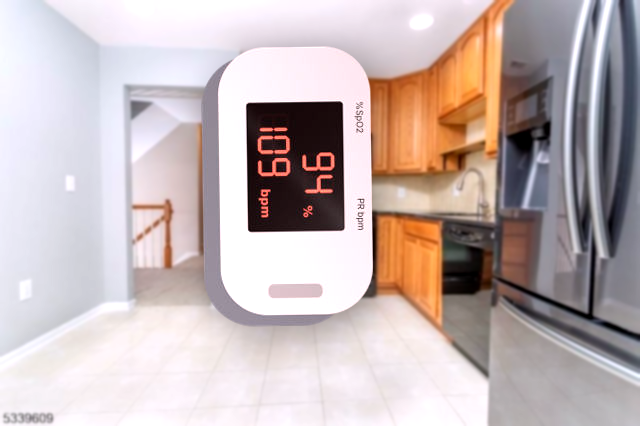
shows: value=94 unit=%
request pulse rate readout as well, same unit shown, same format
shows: value=109 unit=bpm
